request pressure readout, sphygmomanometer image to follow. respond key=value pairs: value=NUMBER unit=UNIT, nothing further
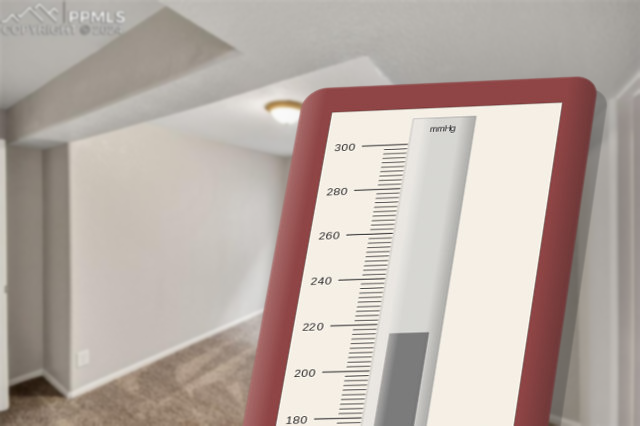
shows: value=216 unit=mmHg
